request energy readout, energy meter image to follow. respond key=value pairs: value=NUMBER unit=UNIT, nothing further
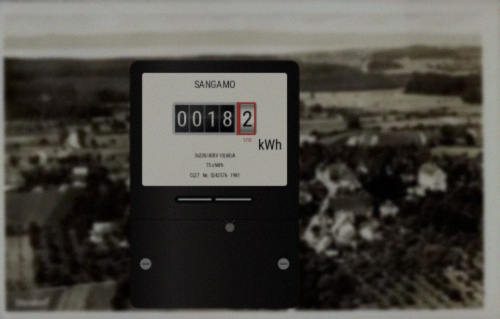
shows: value=18.2 unit=kWh
